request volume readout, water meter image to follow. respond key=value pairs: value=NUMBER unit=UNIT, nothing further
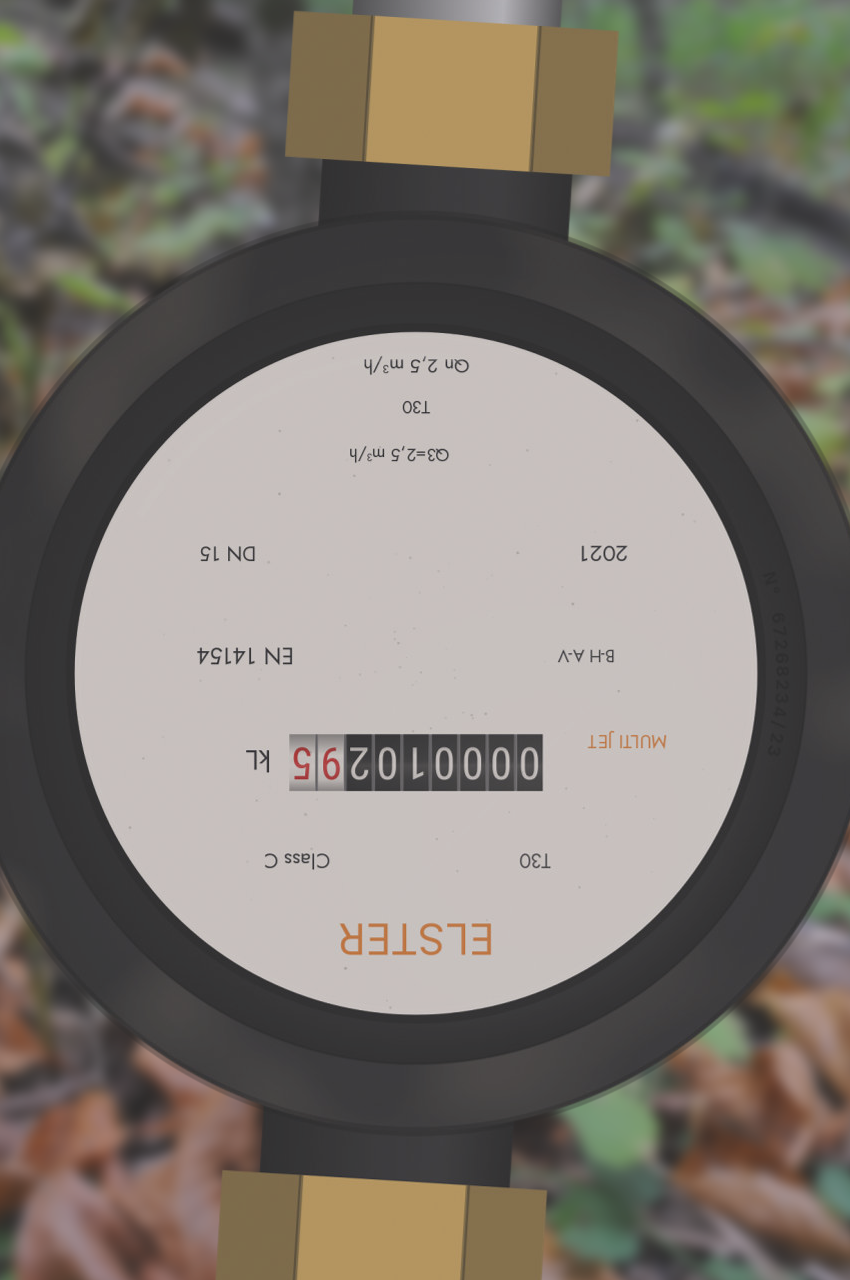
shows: value=102.95 unit=kL
